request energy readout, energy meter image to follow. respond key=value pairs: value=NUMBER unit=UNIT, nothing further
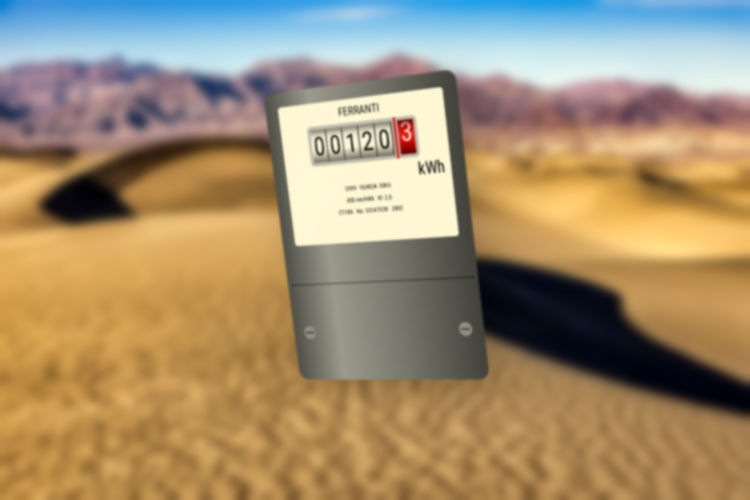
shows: value=120.3 unit=kWh
